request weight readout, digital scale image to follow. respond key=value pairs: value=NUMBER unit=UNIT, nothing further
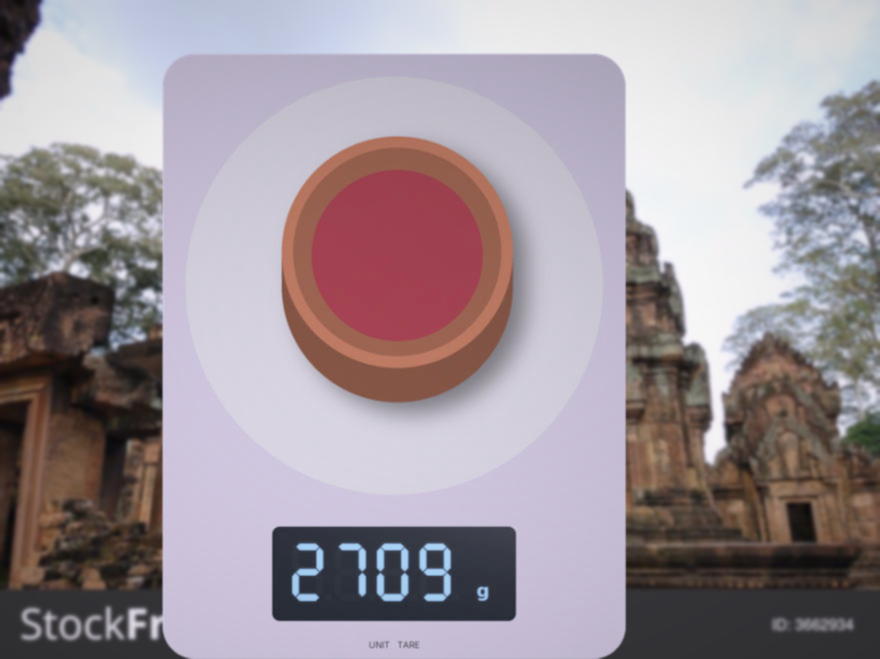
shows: value=2709 unit=g
